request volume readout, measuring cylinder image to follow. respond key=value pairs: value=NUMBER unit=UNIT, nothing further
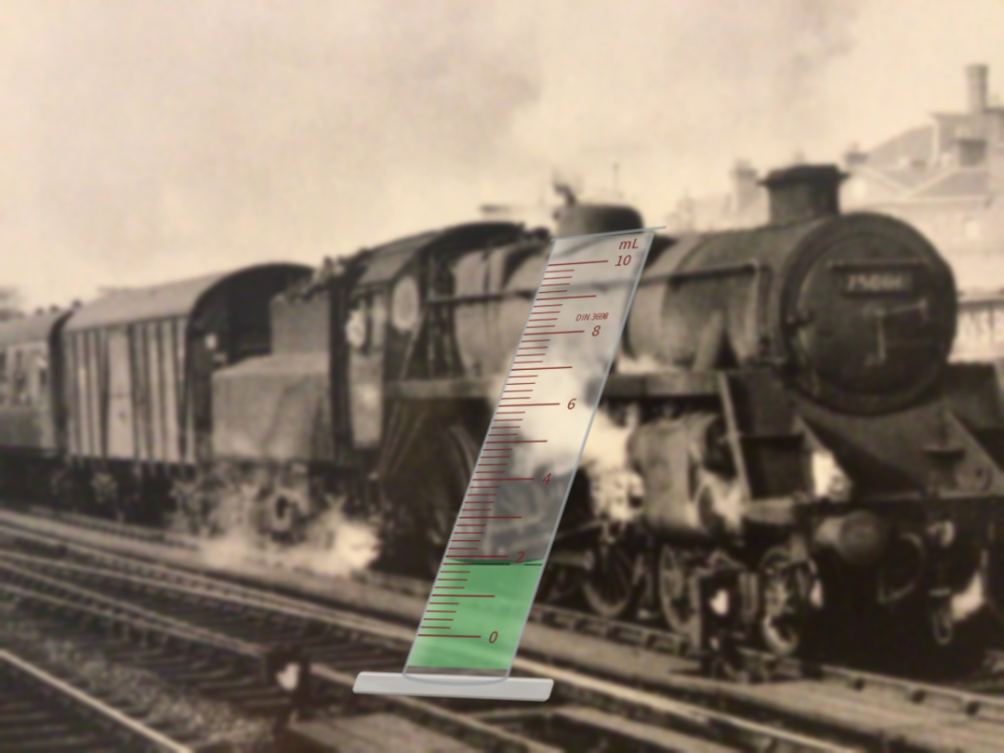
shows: value=1.8 unit=mL
